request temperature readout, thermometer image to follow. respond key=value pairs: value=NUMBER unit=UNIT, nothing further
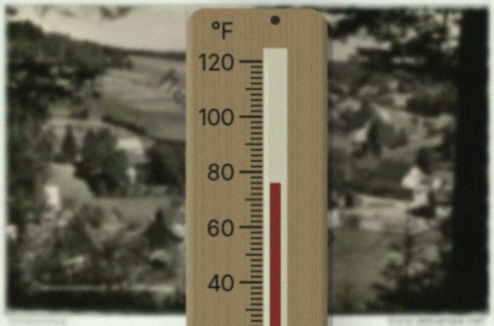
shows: value=76 unit=°F
